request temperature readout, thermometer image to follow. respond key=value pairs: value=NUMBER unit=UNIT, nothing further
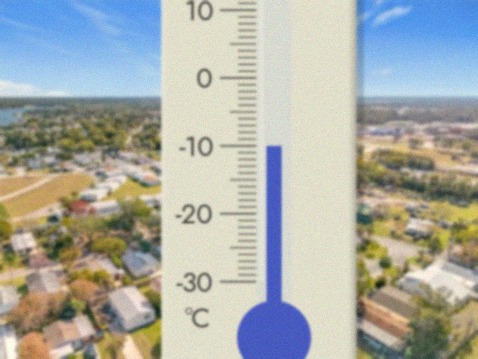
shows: value=-10 unit=°C
